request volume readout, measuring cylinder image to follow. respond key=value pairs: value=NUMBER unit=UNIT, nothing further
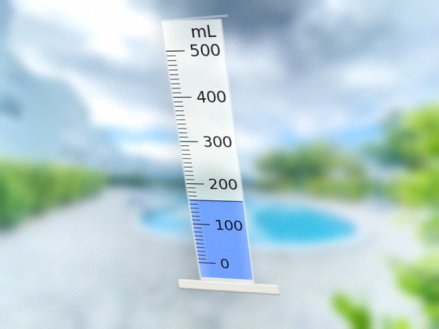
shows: value=160 unit=mL
